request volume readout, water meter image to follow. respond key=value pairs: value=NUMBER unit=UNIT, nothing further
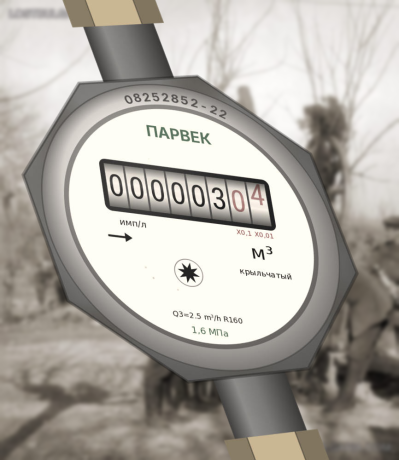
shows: value=3.04 unit=m³
